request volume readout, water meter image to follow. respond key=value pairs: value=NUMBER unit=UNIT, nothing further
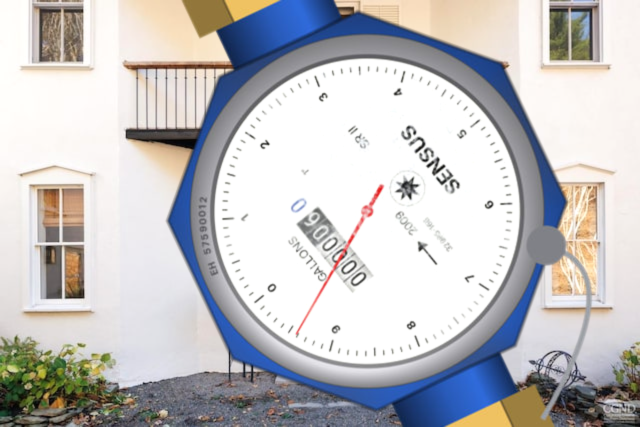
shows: value=59.4 unit=gal
